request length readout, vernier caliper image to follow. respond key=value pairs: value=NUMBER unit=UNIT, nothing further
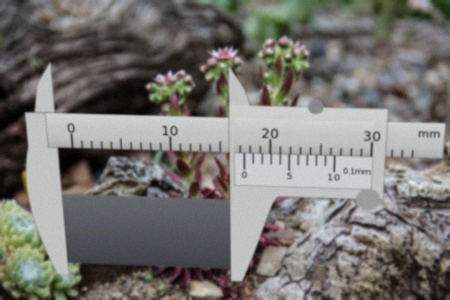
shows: value=17.4 unit=mm
